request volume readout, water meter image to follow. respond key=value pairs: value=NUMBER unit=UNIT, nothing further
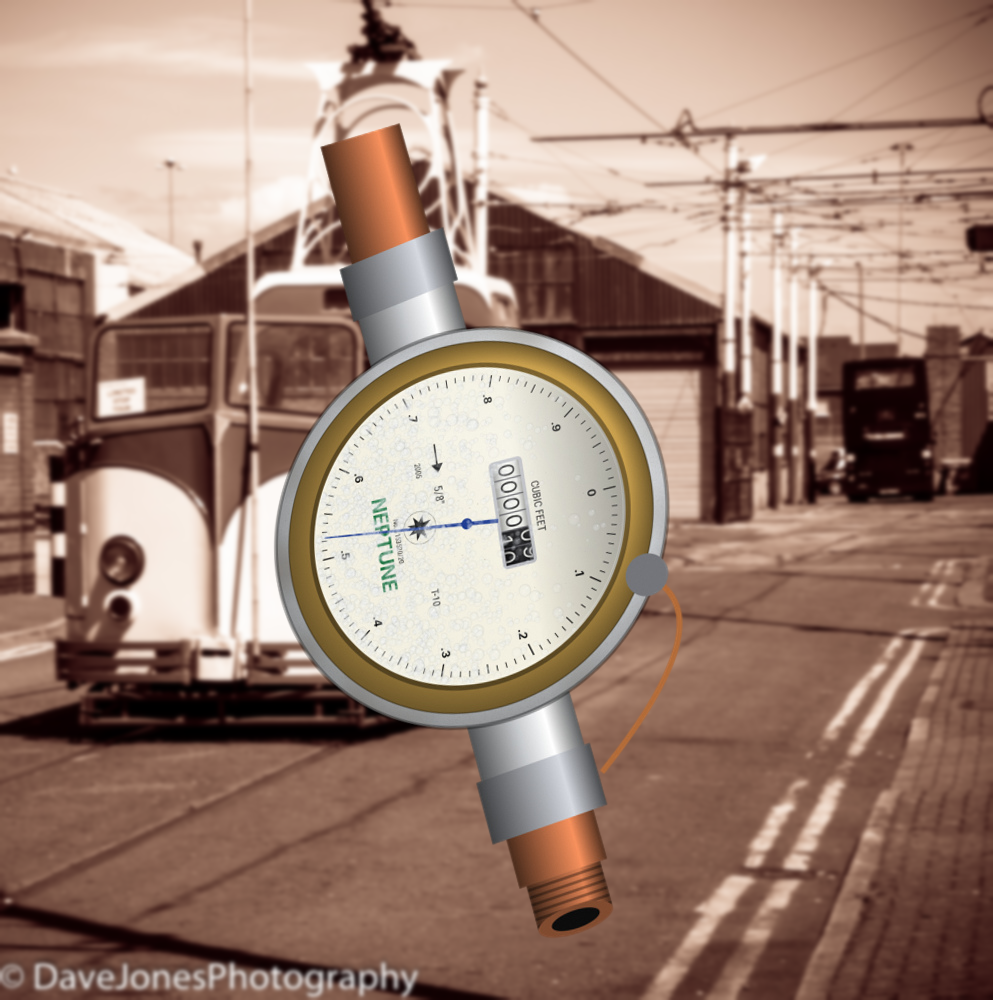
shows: value=9.52 unit=ft³
